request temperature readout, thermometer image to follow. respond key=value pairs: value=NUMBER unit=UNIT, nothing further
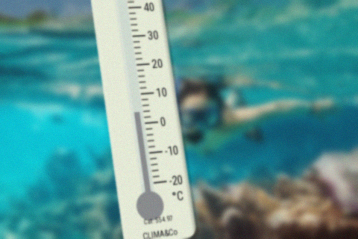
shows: value=4 unit=°C
